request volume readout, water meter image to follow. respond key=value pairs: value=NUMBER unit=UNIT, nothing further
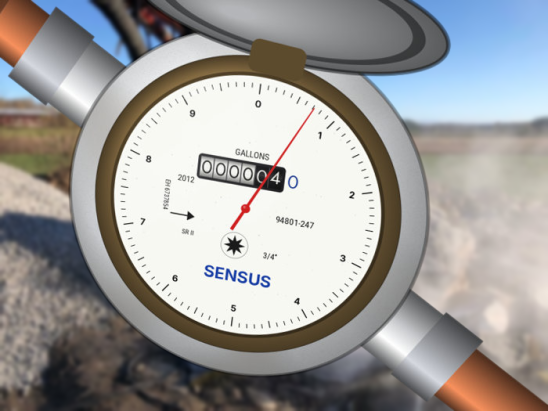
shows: value=40.7 unit=gal
